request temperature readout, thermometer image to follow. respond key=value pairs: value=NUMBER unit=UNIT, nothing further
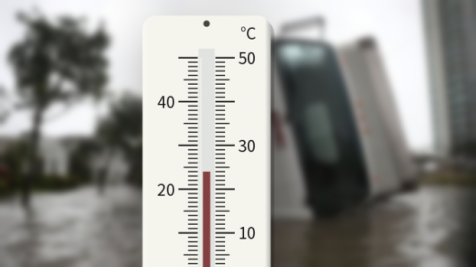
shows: value=24 unit=°C
